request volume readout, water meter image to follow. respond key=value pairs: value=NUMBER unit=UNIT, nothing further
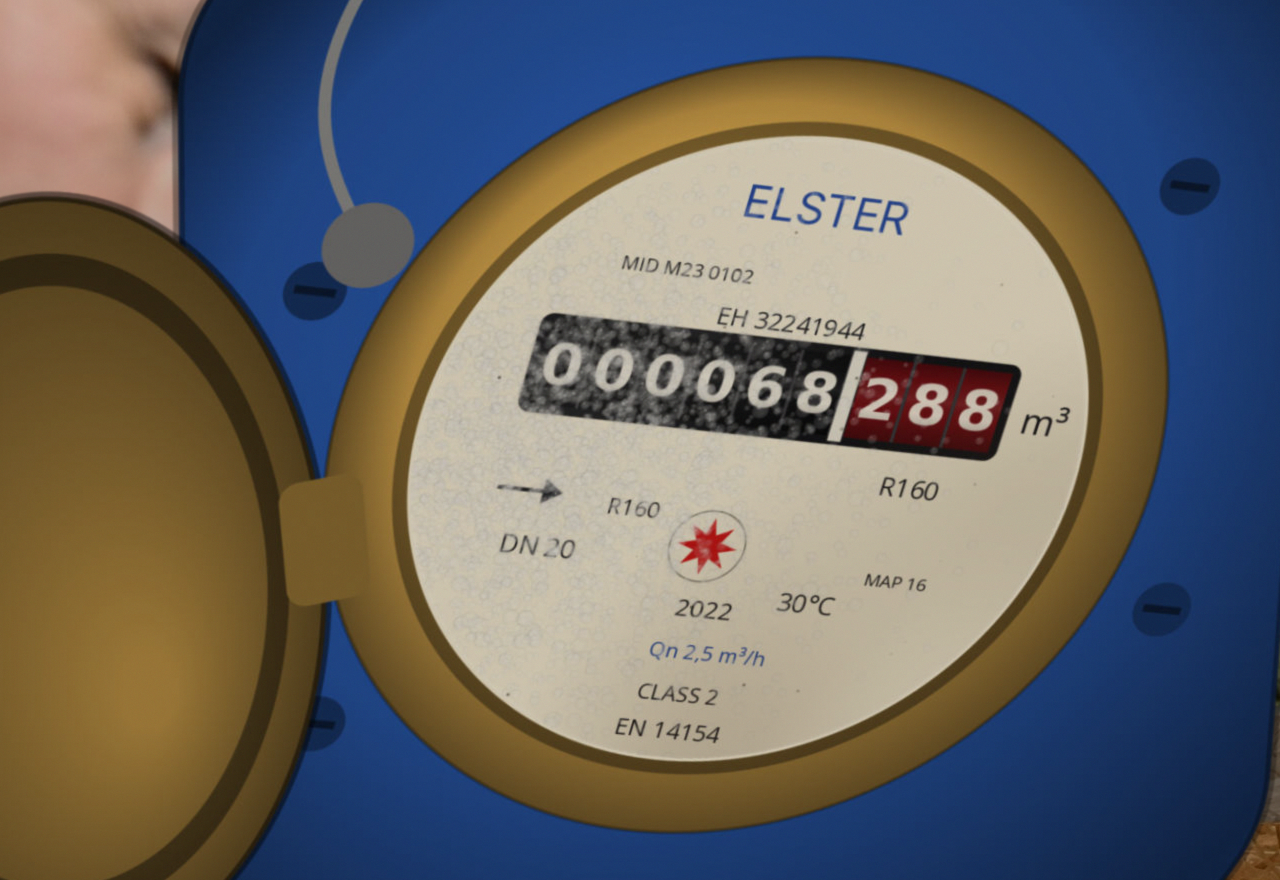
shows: value=68.288 unit=m³
